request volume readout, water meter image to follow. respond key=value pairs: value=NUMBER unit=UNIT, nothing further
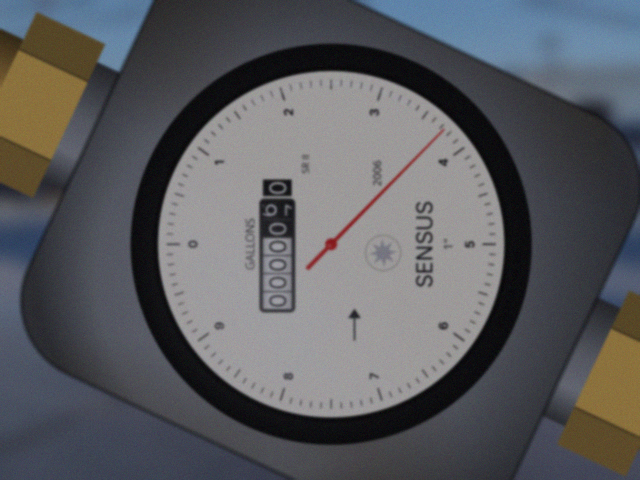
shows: value=63.7 unit=gal
